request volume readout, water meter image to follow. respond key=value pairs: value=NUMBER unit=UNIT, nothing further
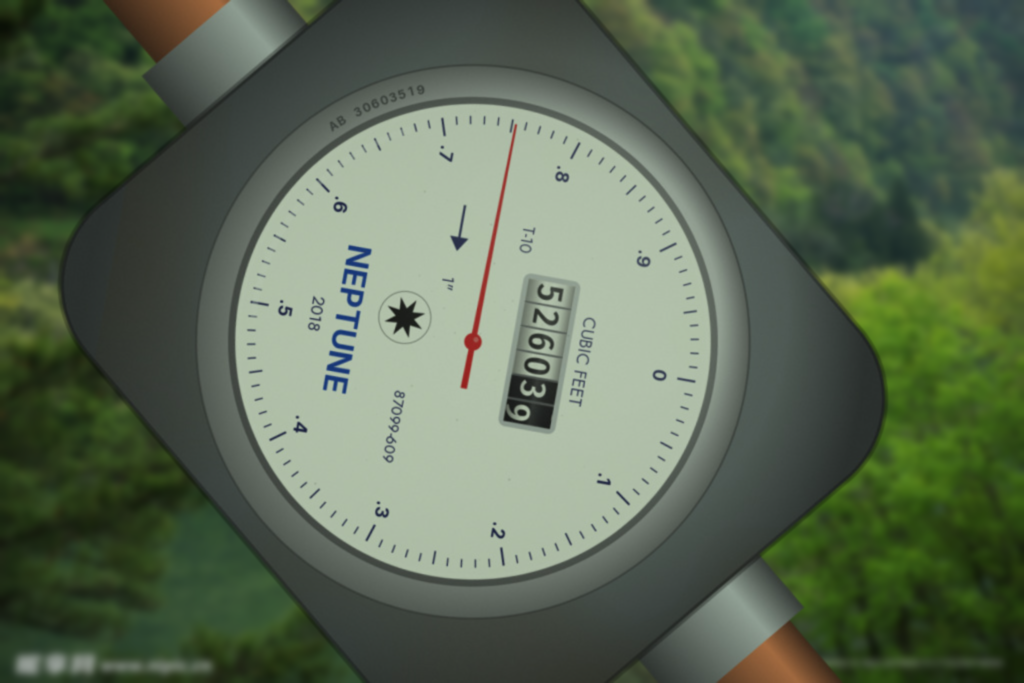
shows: value=526038.75 unit=ft³
